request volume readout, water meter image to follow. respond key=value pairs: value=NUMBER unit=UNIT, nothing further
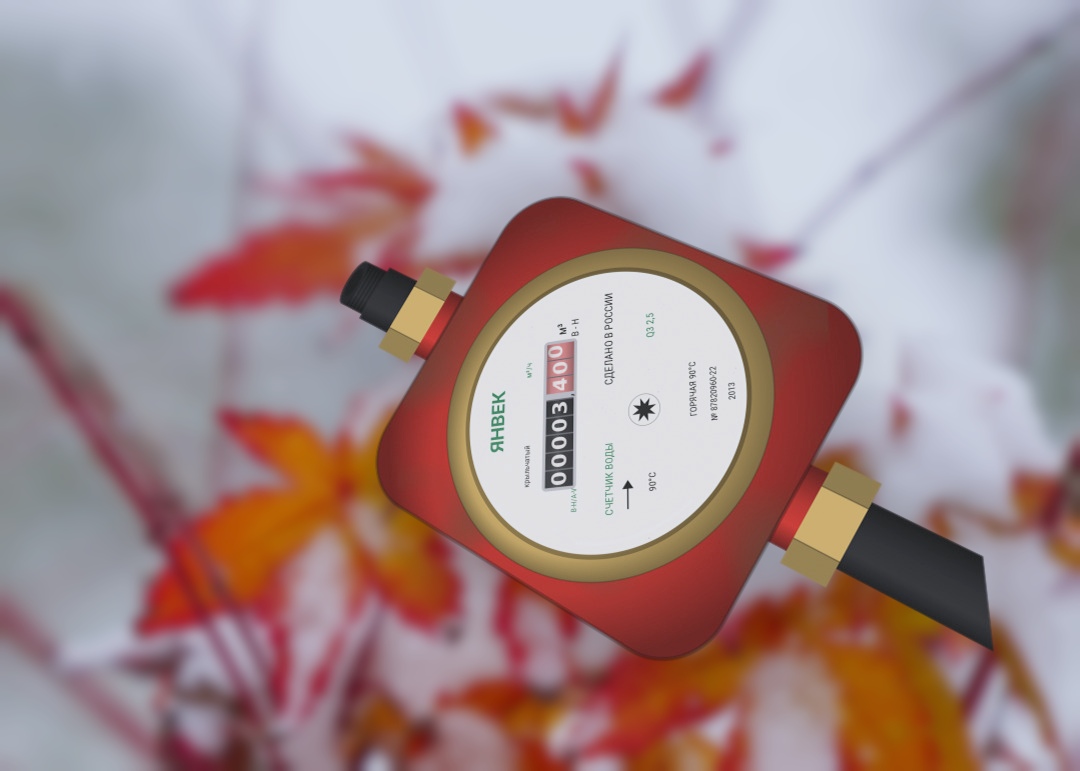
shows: value=3.400 unit=m³
